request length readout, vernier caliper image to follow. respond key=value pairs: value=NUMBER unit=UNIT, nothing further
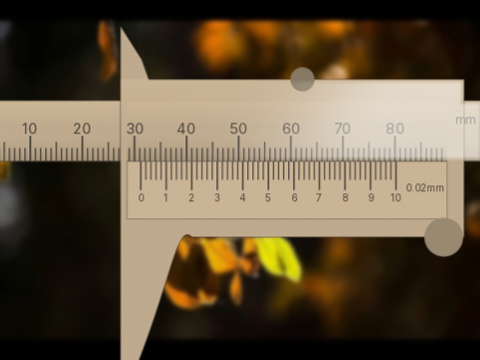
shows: value=31.2 unit=mm
